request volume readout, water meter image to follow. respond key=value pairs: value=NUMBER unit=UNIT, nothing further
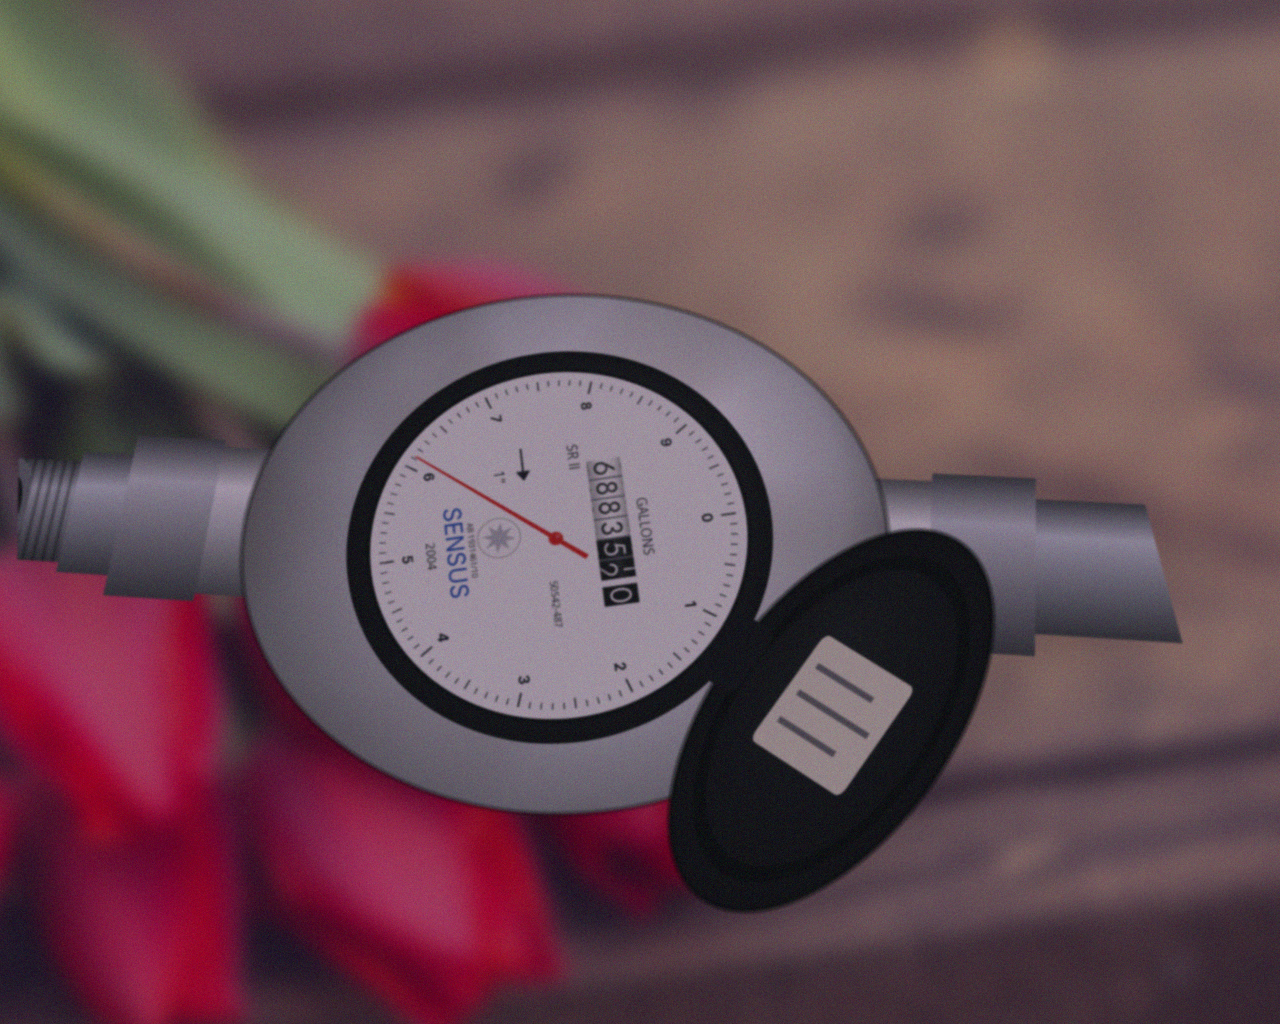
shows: value=6883516.1 unit=gal
